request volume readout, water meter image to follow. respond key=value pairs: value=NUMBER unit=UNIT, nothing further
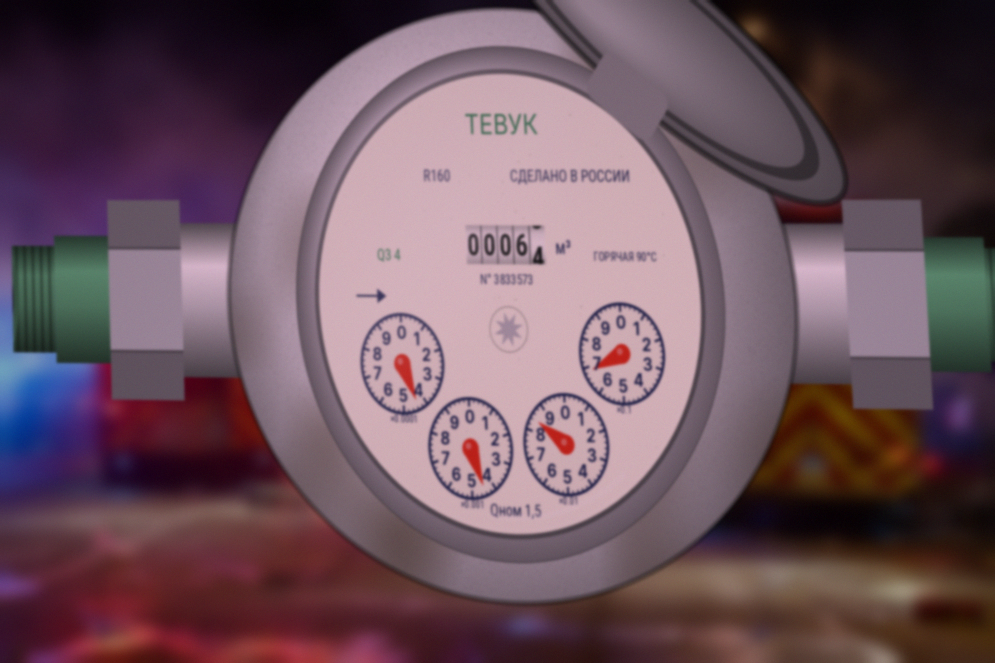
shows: value=63.6844 unit=m³
